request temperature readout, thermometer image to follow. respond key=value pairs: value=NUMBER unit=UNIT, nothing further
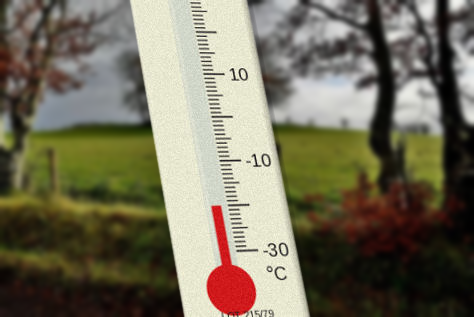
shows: value=-20 unit=°C
